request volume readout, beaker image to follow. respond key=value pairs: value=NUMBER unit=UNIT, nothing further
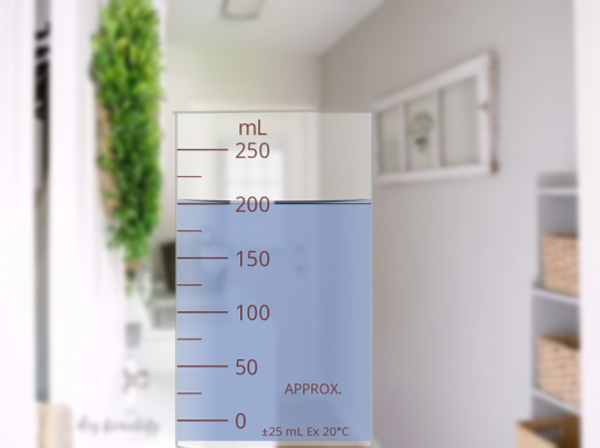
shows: value=200 unit=mL
